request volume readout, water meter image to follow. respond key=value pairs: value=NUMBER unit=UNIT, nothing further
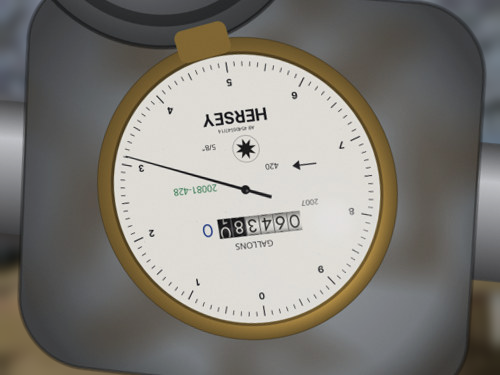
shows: value=643803.1 unit=gal
